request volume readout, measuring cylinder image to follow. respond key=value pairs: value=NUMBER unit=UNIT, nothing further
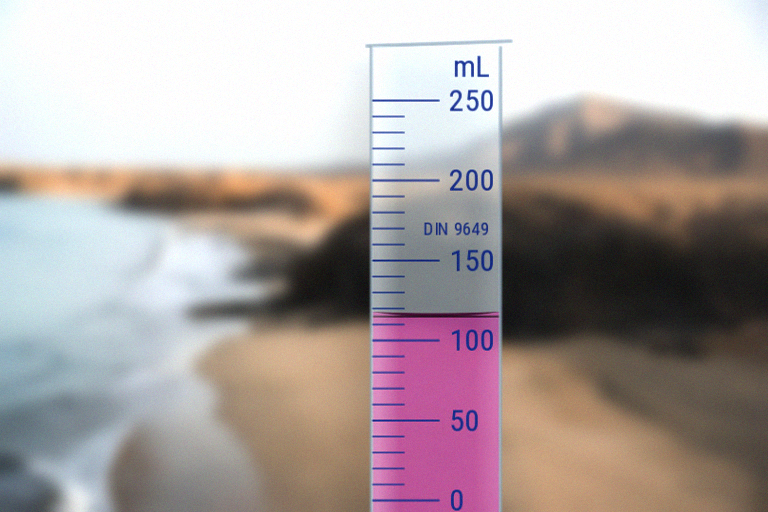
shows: value=115 unit=mL
